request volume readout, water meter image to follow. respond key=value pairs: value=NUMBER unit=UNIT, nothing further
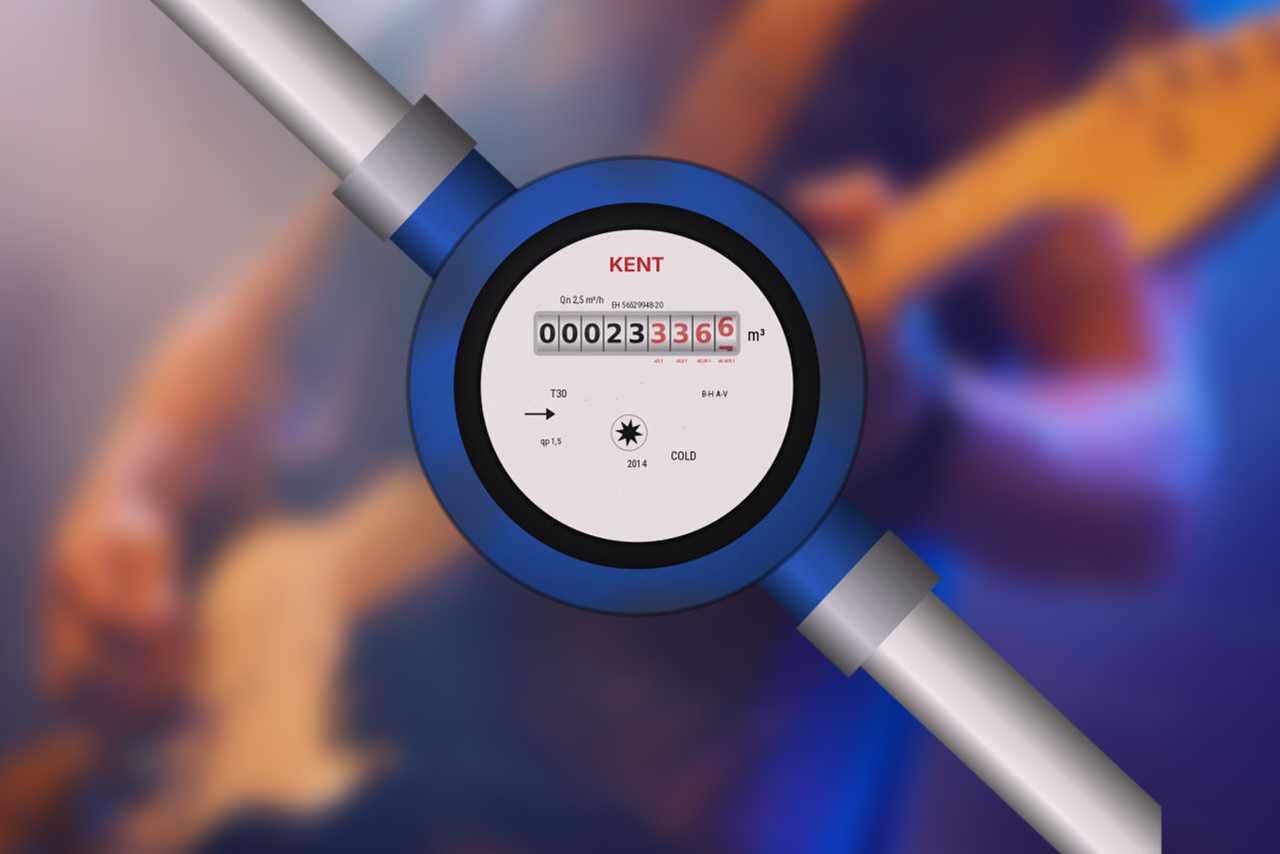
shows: value=23.3366 unit=m³
